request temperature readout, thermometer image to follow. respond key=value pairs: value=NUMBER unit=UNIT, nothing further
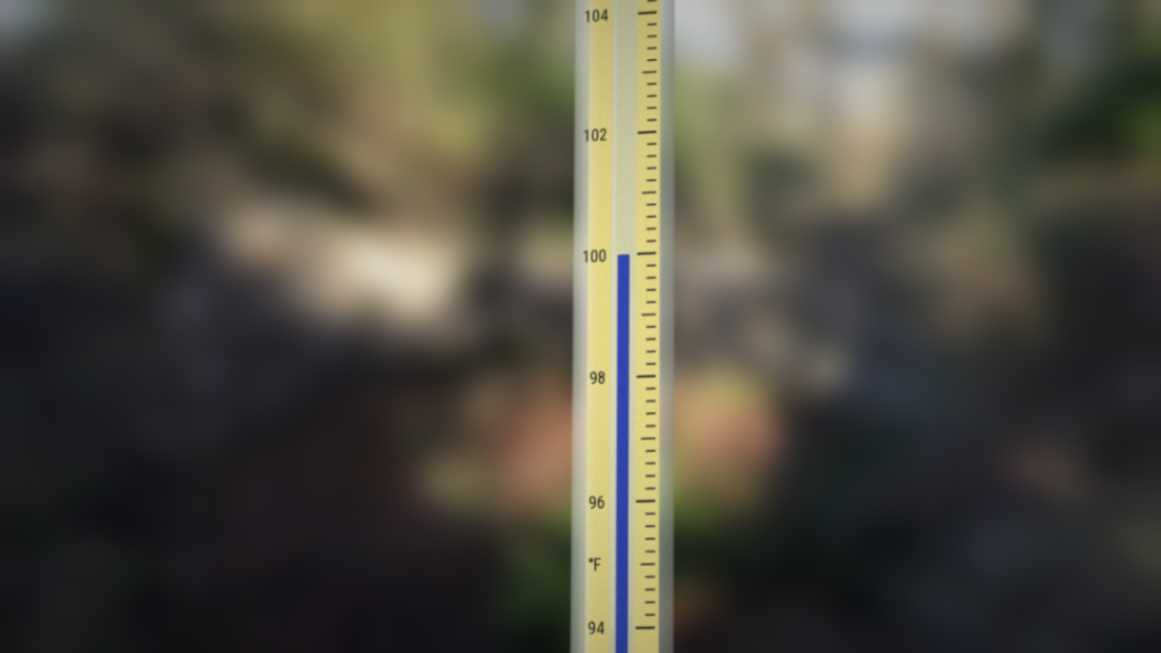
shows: value=100 unit=°F
